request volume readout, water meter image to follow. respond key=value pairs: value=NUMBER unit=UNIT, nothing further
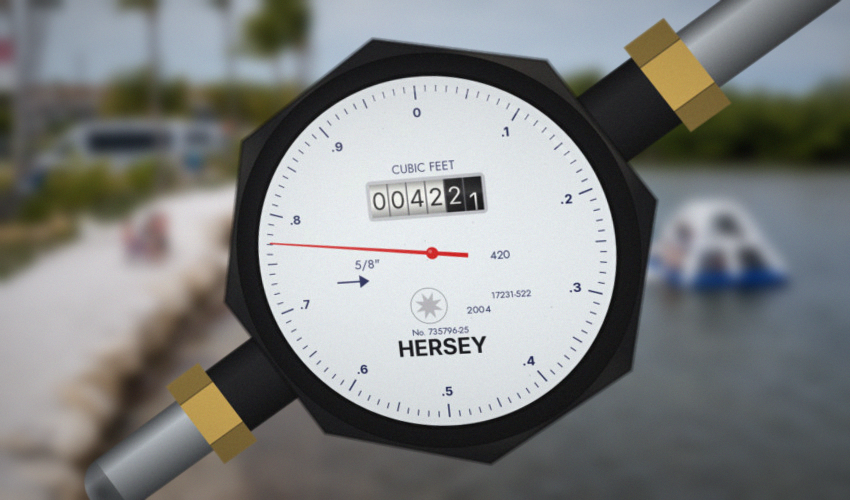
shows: value=4220.77 unit=ft³
